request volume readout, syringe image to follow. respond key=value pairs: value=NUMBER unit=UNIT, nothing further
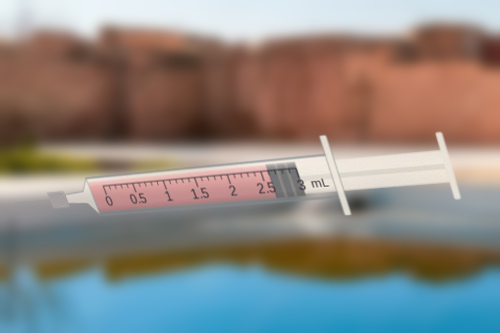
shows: value=2.6 unit=mL
